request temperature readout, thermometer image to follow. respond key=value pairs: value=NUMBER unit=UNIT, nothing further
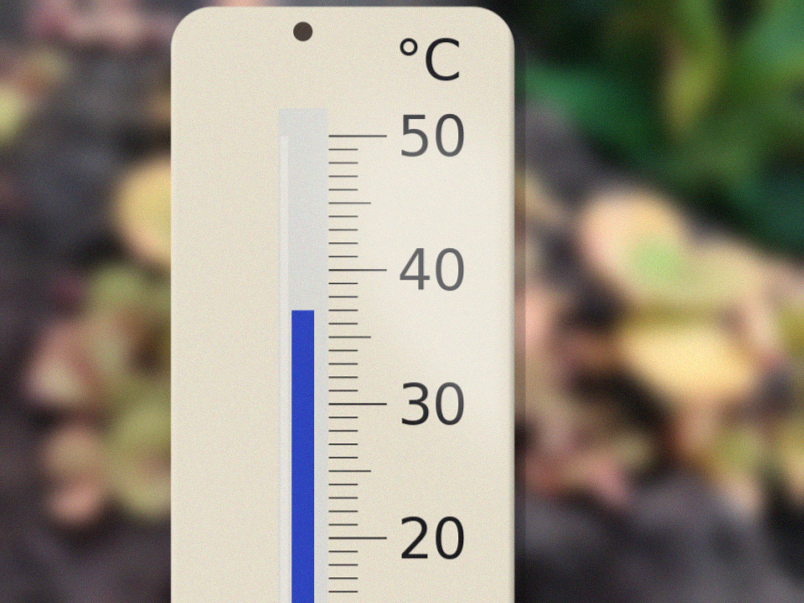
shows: value=37 unit=°C
